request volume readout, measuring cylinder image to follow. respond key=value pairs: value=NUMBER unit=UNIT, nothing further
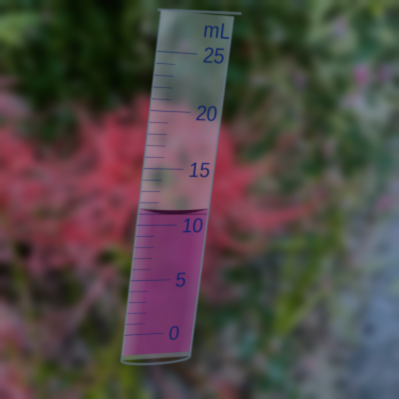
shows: value=11 unit=mL
